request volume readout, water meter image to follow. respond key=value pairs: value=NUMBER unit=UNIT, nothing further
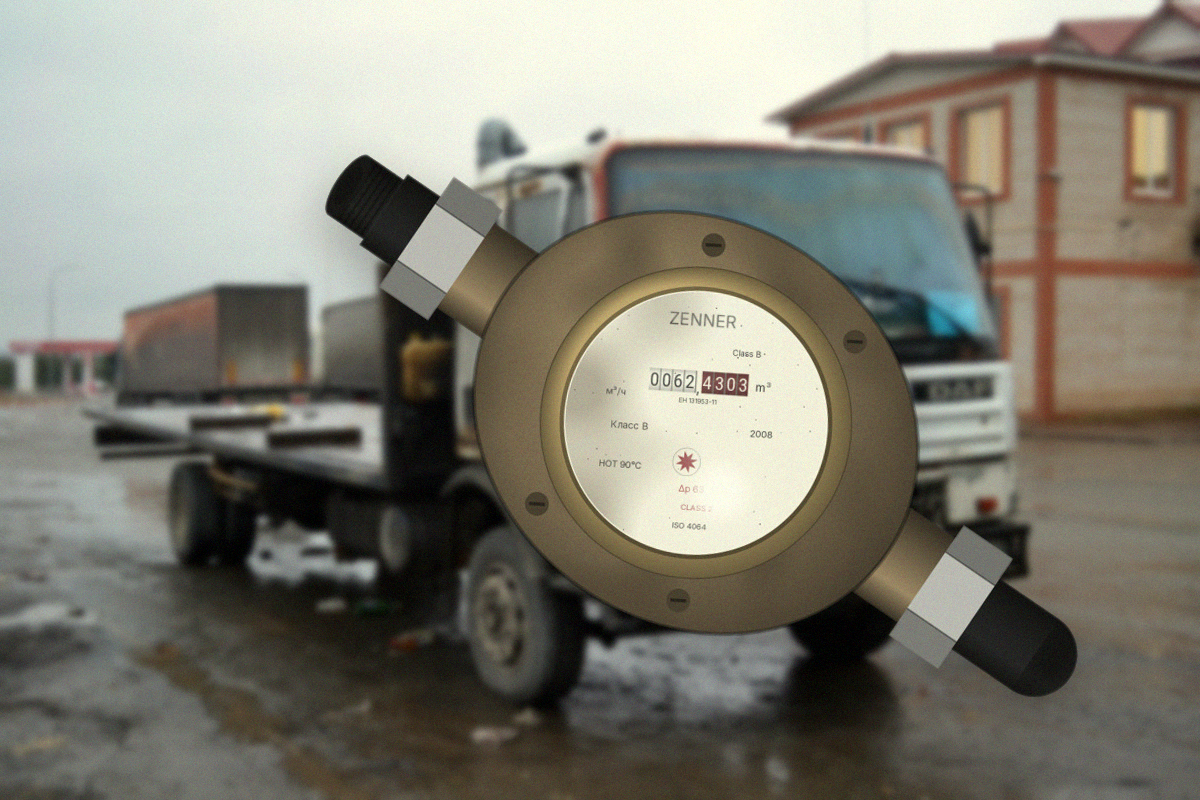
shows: value=62.4303 unit=m³
